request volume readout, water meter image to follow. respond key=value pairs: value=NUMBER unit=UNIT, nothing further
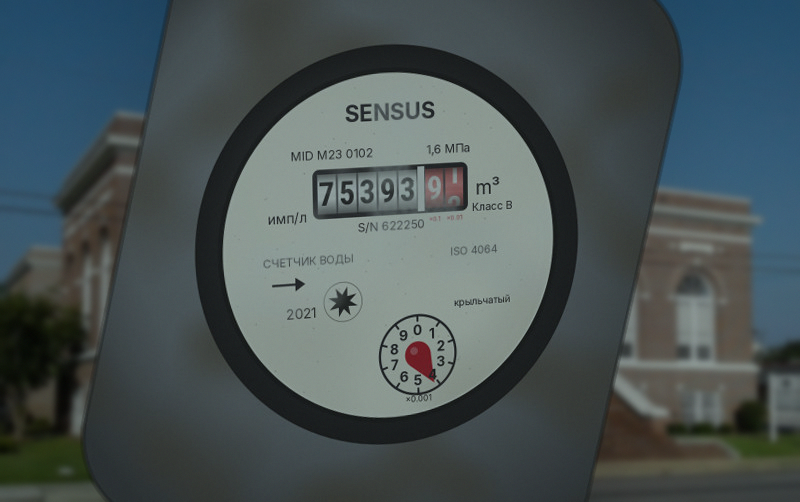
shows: value=75393.914 unit=m³
